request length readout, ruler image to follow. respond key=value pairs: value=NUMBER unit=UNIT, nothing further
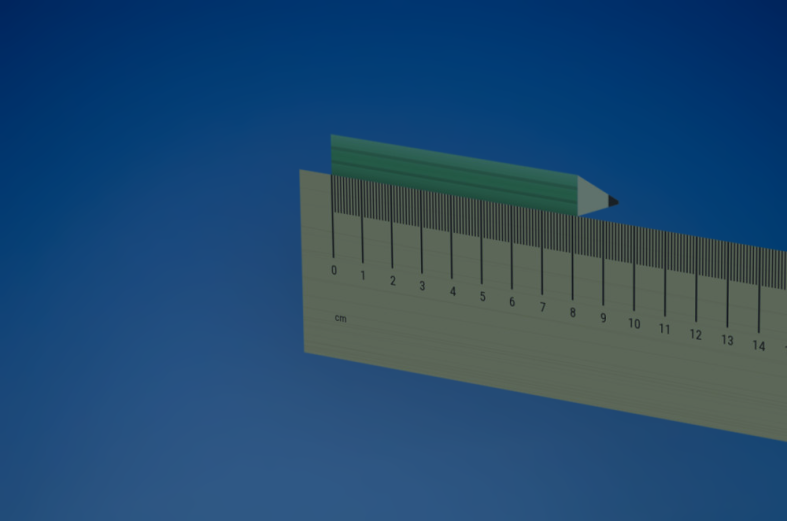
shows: value=9.5 unit=cm
